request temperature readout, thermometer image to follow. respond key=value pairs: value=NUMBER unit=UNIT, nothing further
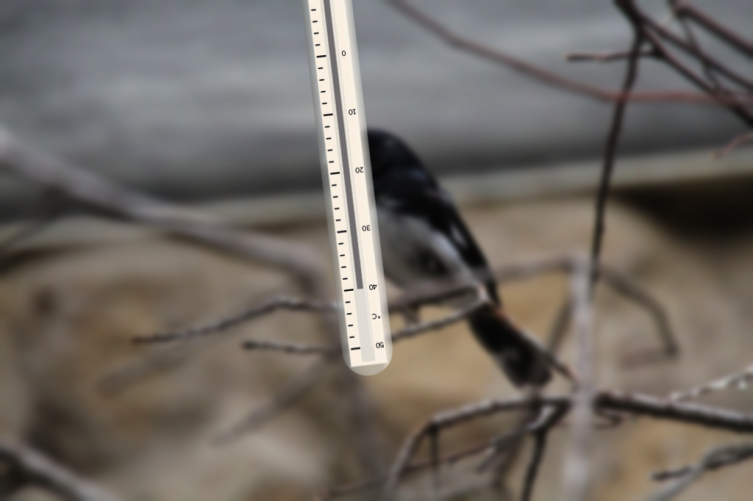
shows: value=40 unit=°C
